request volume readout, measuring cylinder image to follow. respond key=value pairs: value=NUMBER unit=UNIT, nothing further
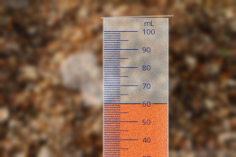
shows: value=60 unit=mL
